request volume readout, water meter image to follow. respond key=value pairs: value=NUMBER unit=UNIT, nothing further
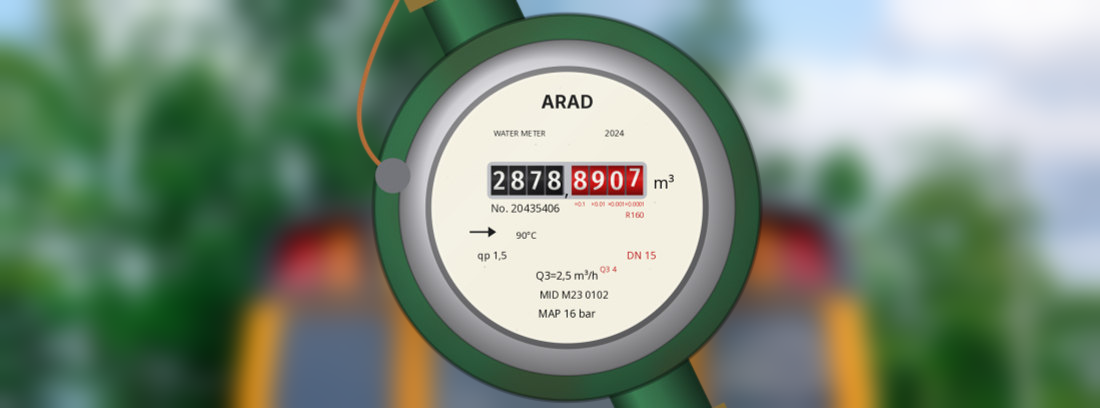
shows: value=2878.8907 unit=m³
